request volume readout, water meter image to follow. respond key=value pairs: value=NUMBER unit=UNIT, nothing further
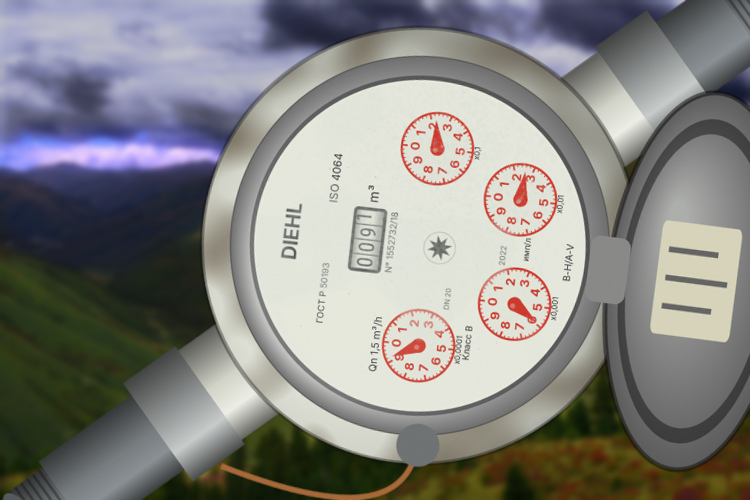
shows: value=91.2259 unit=m³
